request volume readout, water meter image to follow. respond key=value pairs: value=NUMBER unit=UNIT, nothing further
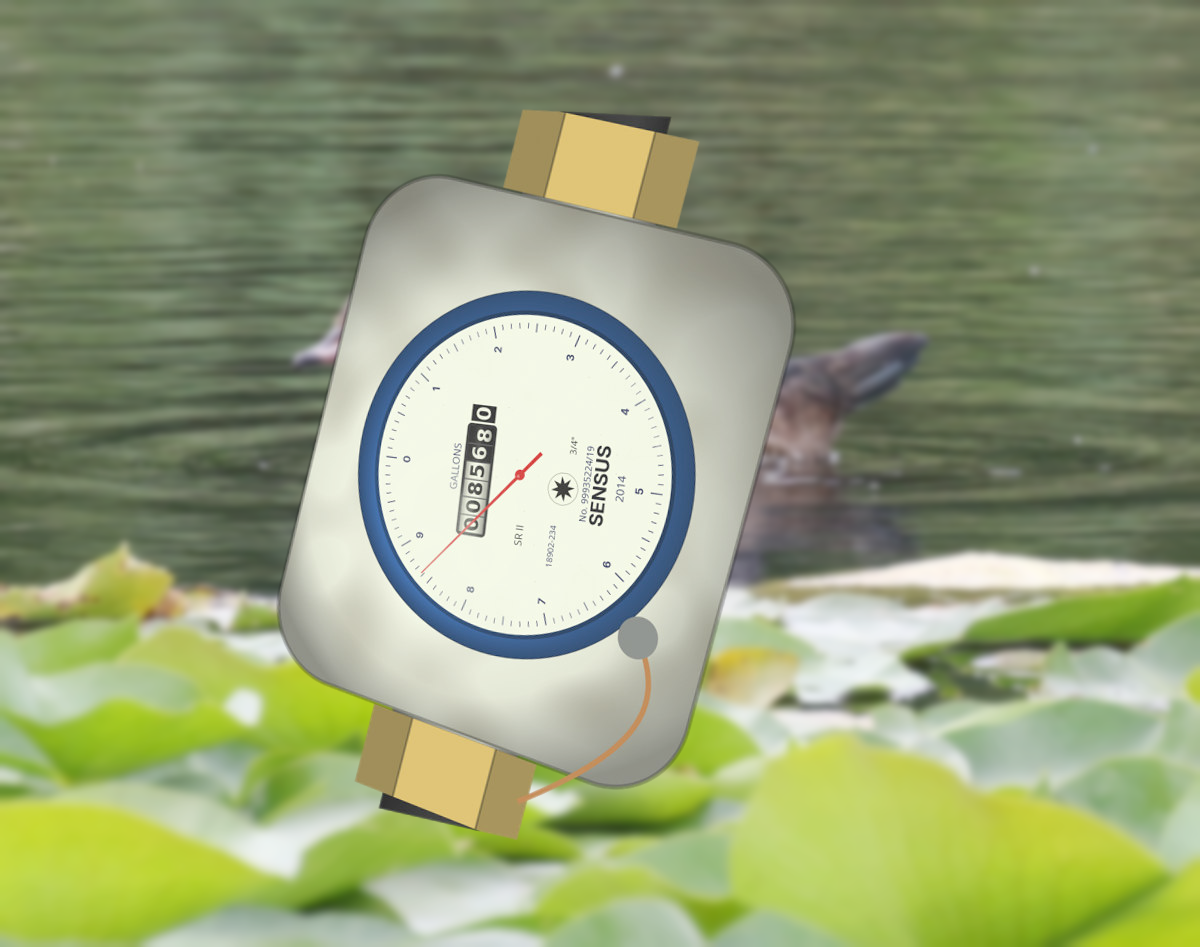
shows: value=85678.6 unit=gal
